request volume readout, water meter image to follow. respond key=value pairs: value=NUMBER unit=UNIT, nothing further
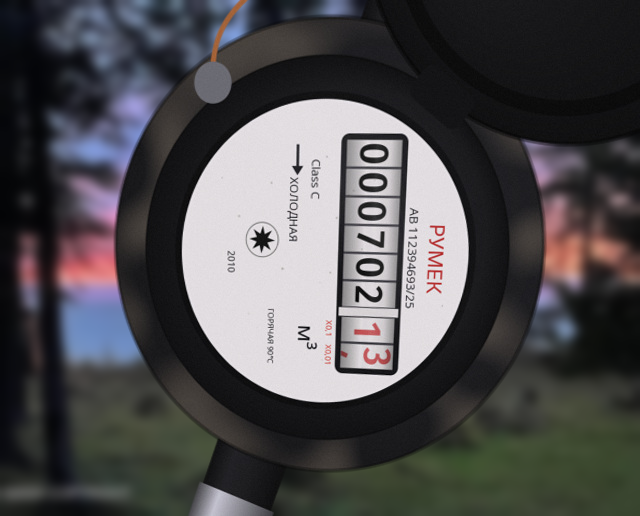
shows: value=702.13 unit=m³
